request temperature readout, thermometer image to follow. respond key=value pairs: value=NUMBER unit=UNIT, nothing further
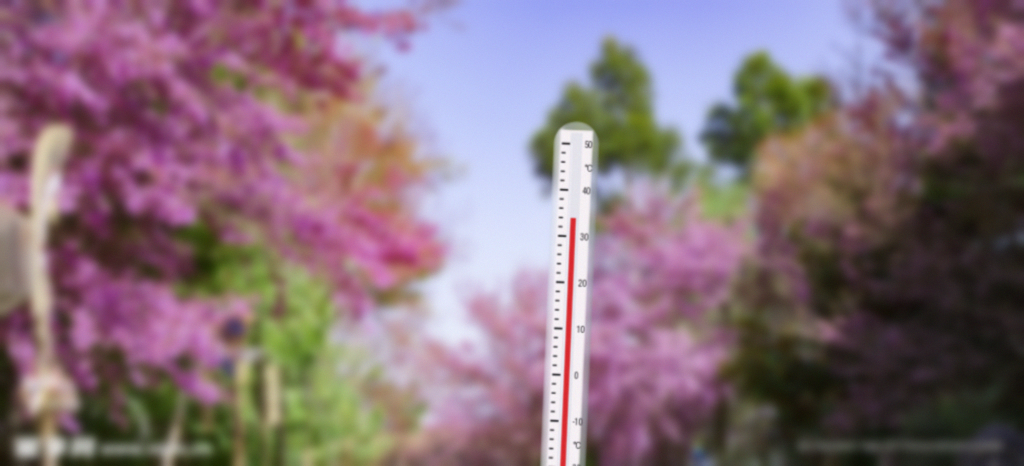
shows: value=34 unit=°C
